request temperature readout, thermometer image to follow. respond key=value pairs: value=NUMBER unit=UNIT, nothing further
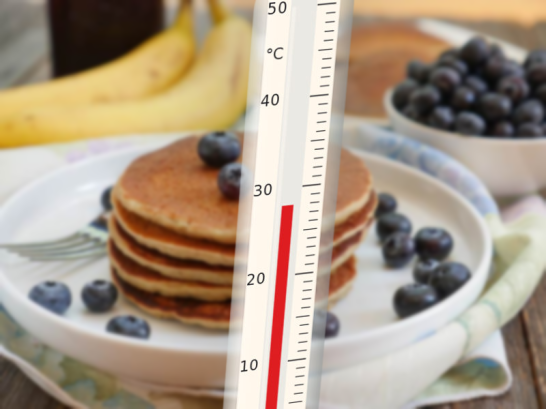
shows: value=28 unit=°C
